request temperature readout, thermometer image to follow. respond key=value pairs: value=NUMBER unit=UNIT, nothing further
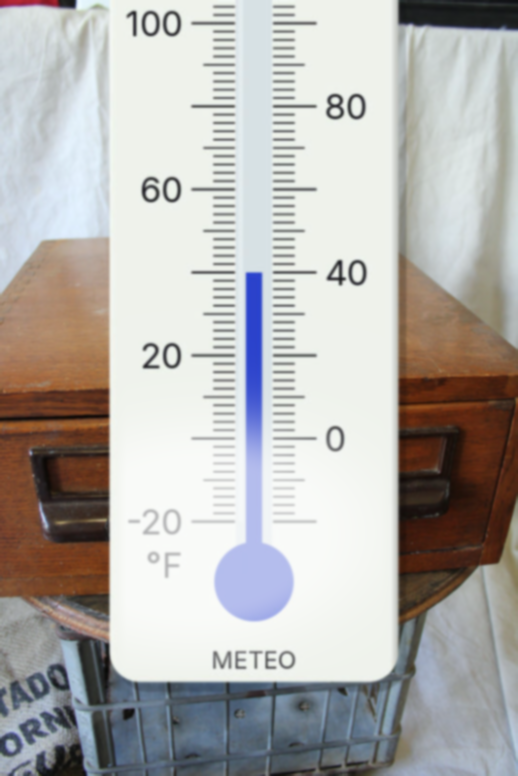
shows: value=40 unit=°F
